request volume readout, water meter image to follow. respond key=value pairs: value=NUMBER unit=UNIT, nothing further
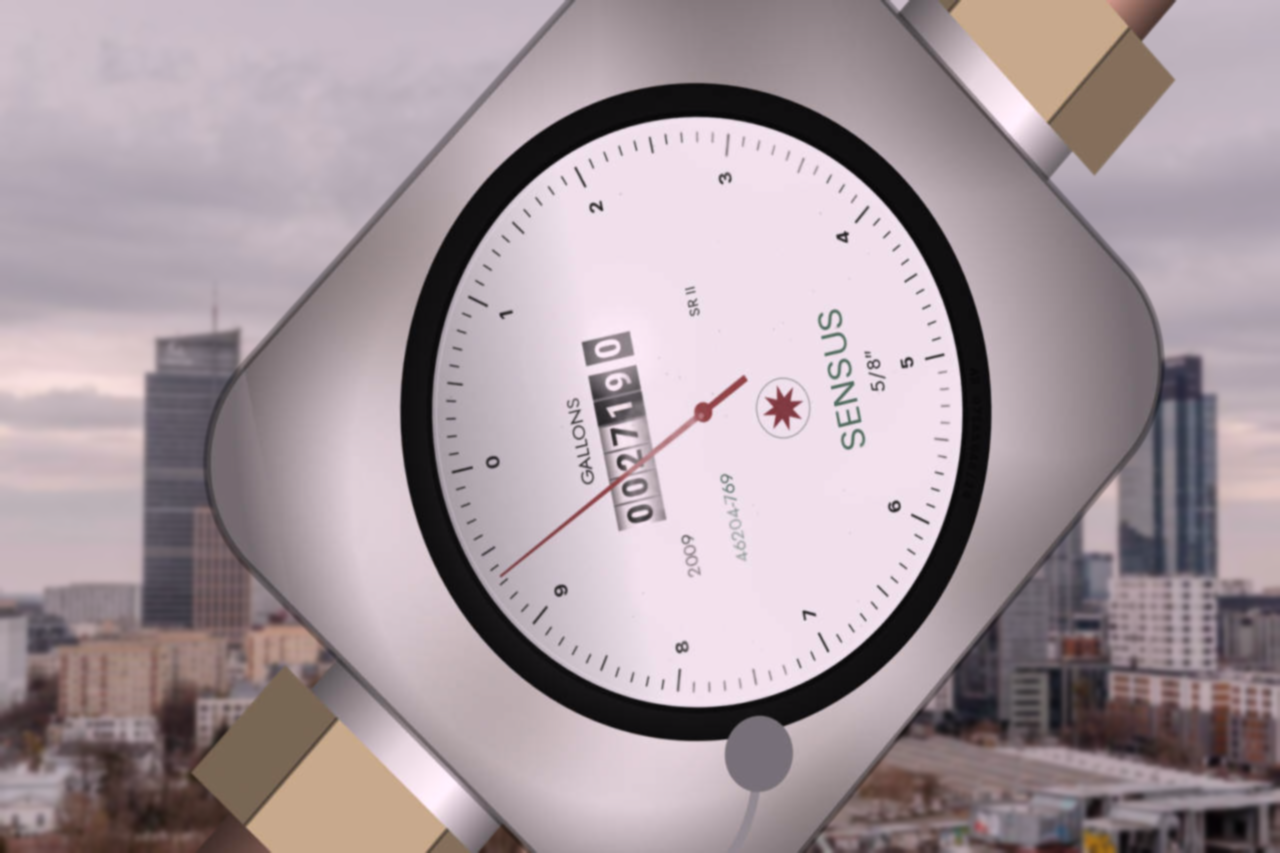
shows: value=27189.3 unit=gal
